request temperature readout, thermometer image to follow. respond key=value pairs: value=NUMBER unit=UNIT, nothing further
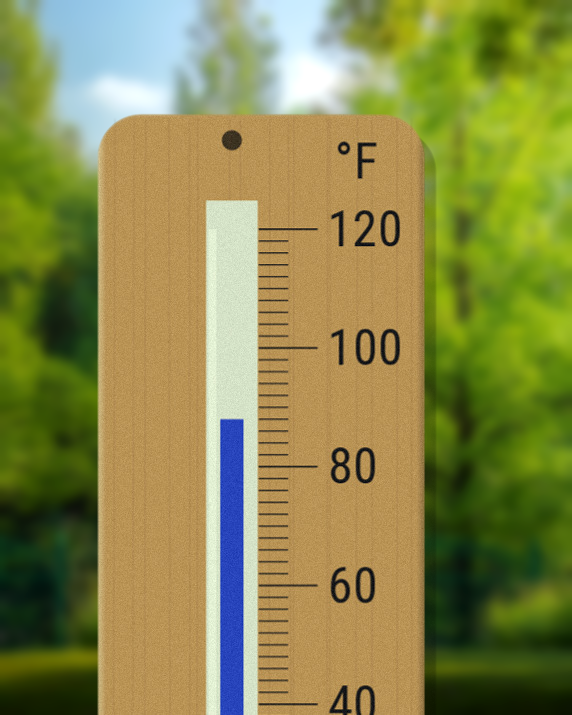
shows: value=88 unit=°F
